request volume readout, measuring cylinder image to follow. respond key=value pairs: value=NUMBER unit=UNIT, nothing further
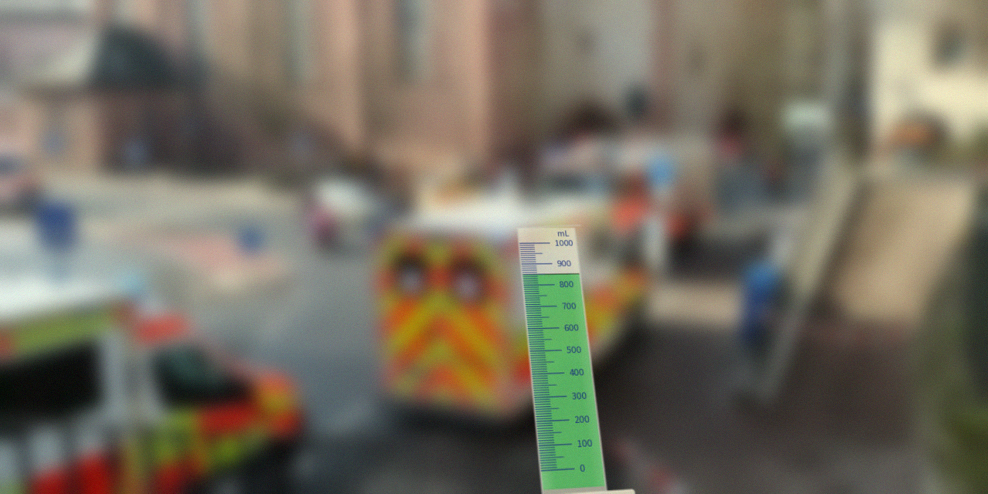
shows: value=850 unit=mL
